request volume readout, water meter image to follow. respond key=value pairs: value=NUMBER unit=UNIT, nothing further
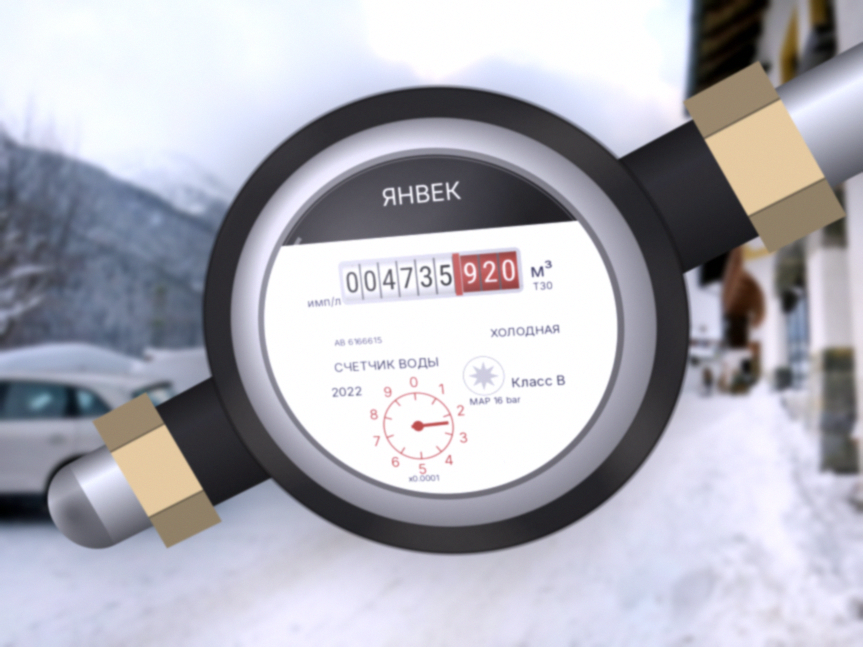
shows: value=4735.9202 unit=m³
